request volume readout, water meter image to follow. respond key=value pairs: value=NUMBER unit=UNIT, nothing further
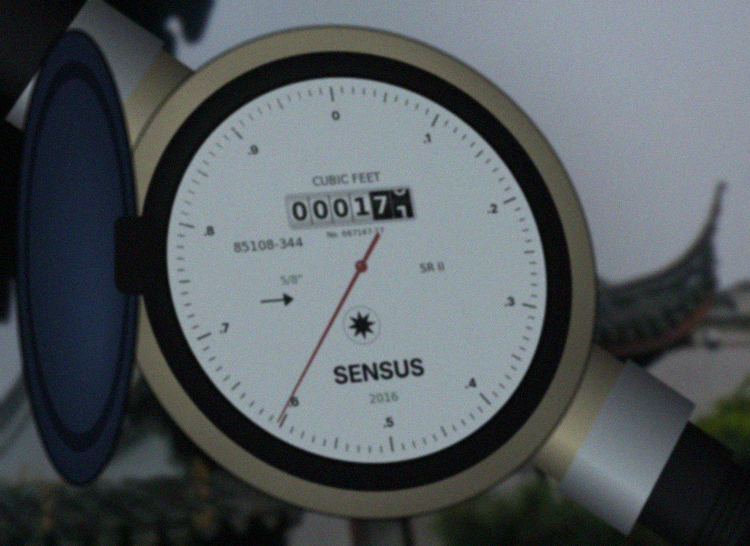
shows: value=170.60 unit=ft³
